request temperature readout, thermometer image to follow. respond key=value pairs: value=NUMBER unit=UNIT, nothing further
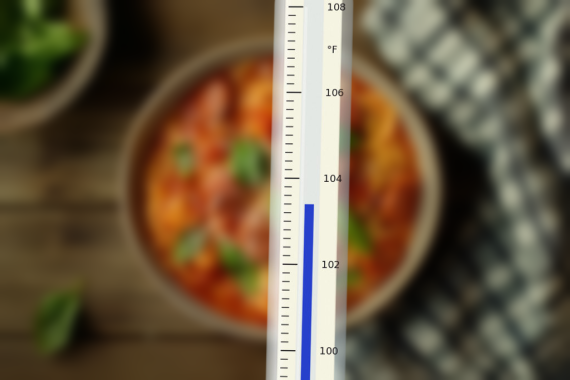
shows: value=103.4 unit=°F
